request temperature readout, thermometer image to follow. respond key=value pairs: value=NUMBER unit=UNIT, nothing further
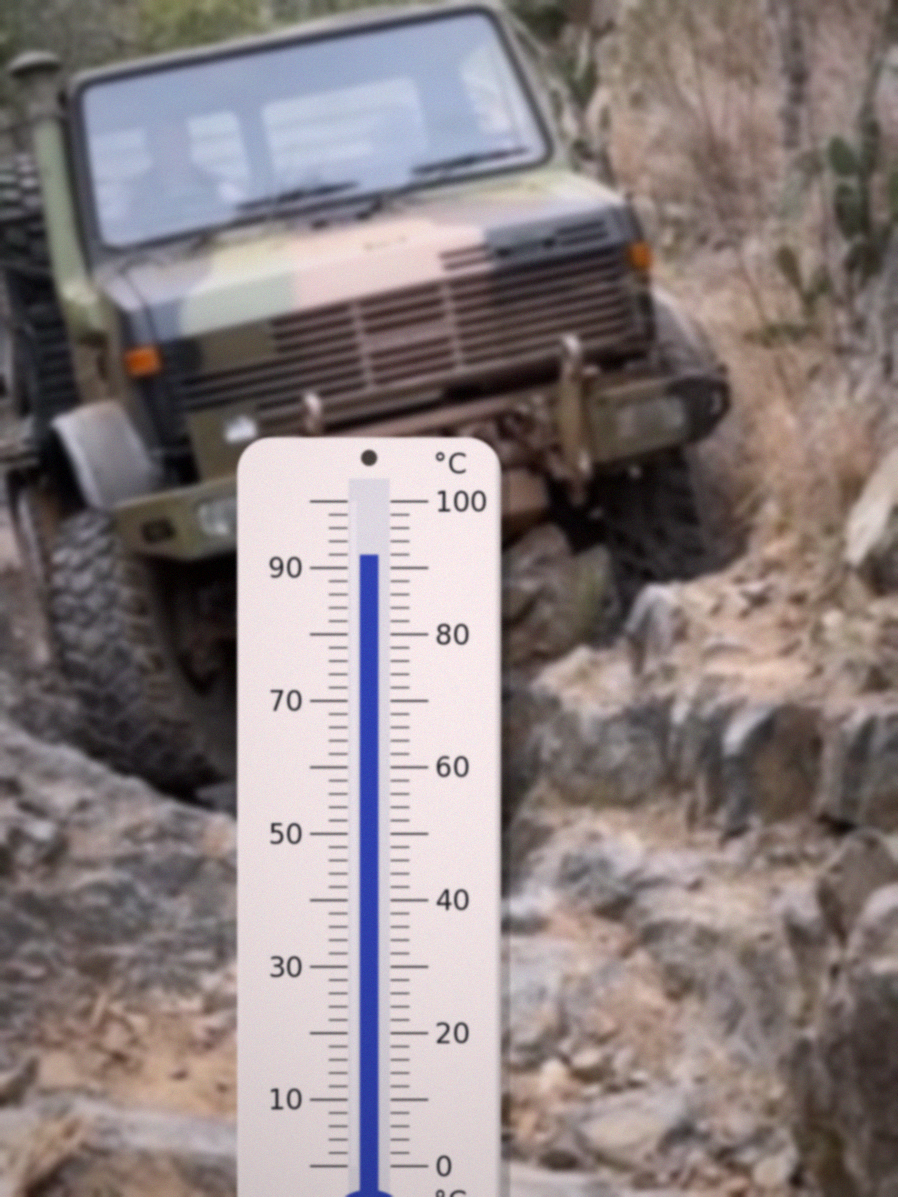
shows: value=92 unit=°C
